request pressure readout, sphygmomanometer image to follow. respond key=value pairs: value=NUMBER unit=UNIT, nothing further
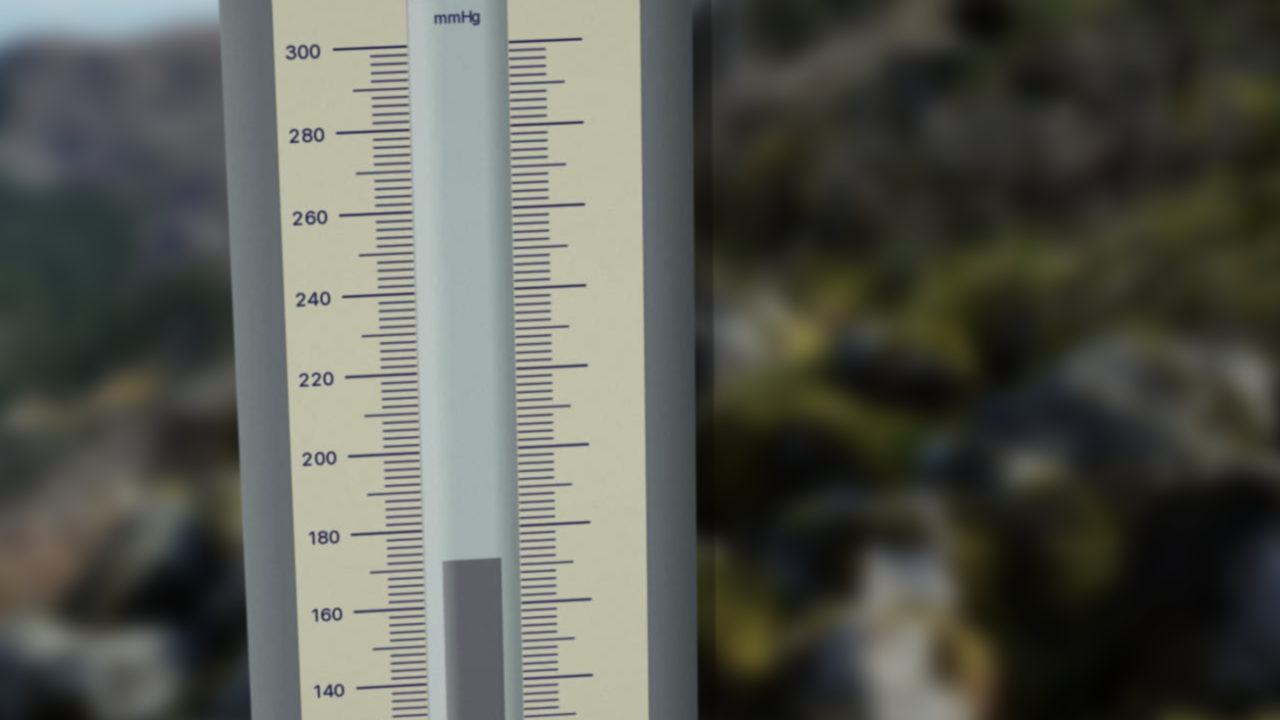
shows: value=172 unit=mmHg
